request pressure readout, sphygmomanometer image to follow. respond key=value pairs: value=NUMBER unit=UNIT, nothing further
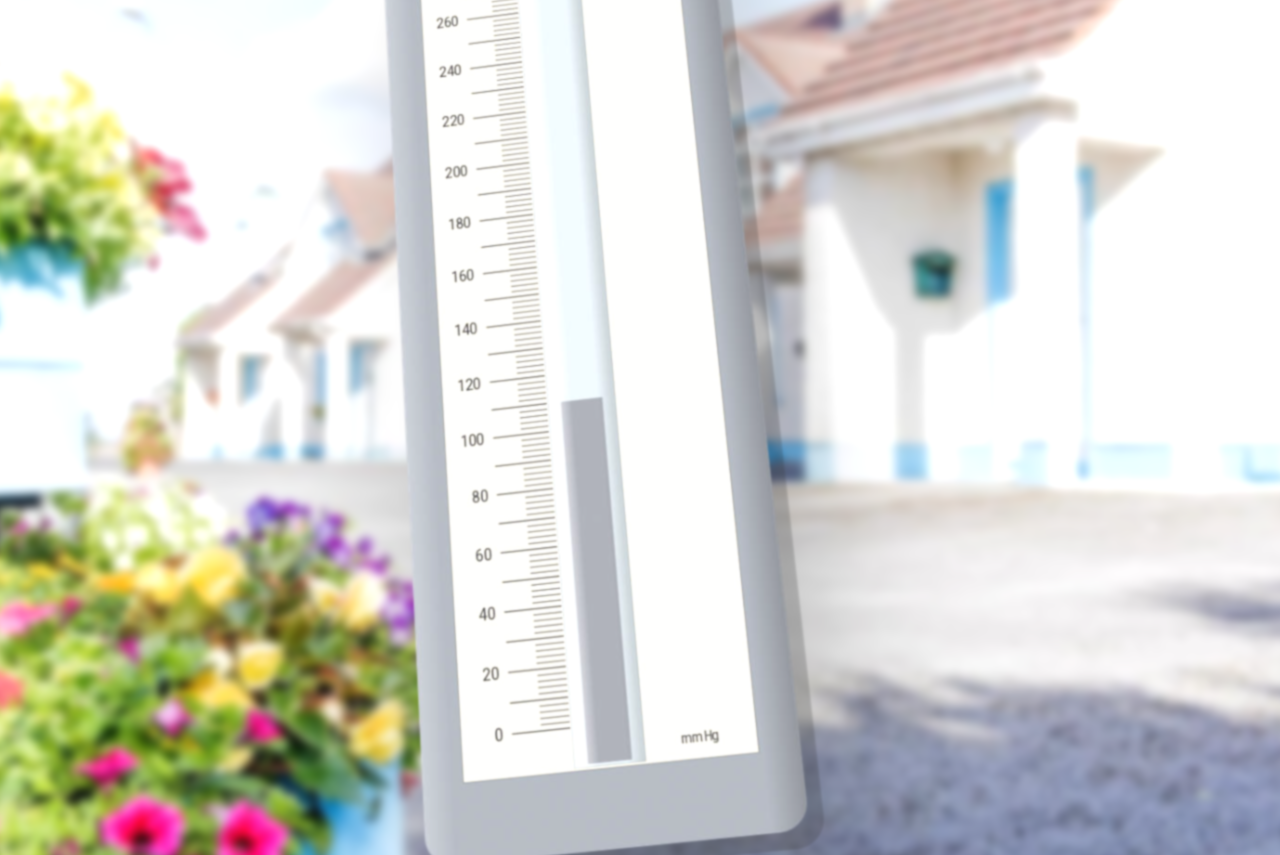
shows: value=110 unit=mmHg
